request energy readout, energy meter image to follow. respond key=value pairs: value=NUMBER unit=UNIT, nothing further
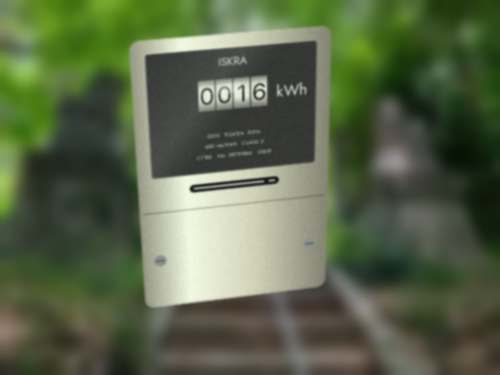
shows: value=16 unit=kWh
